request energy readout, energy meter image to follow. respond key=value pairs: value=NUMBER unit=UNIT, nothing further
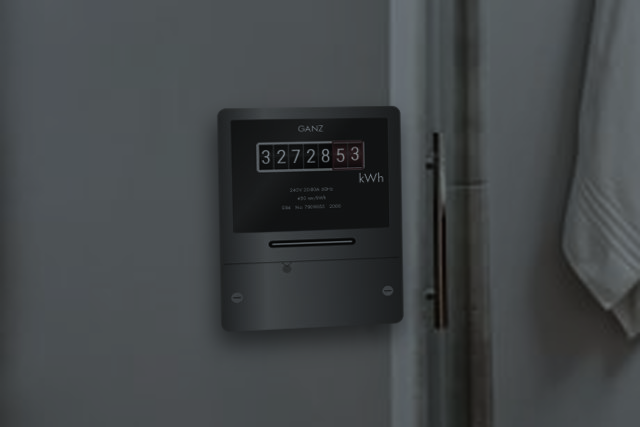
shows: value=32728.53 unit=kWh
